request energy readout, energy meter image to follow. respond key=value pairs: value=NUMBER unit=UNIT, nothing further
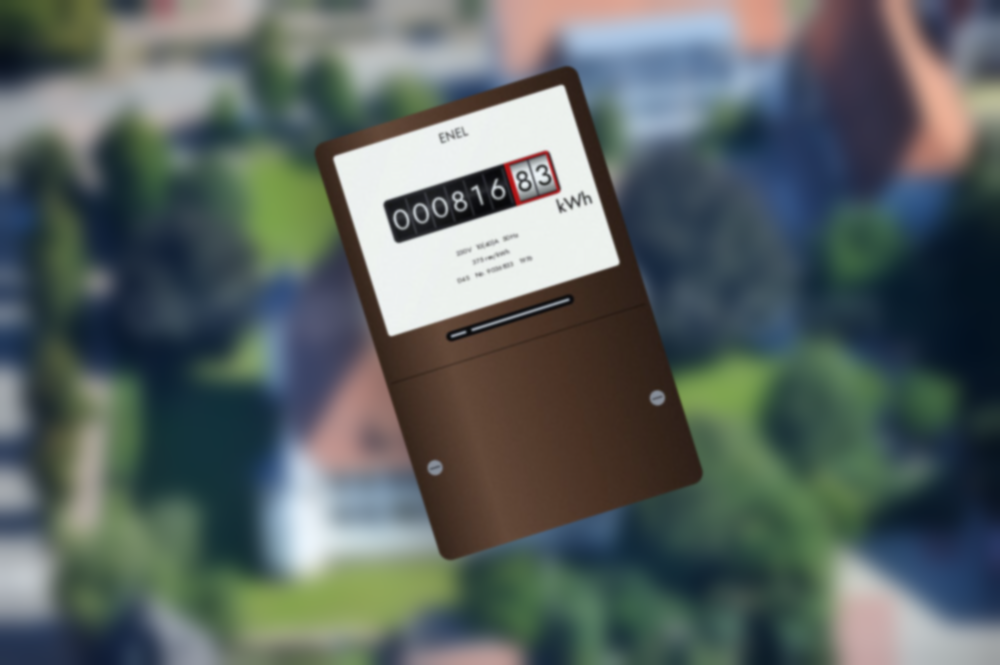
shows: value=816.83 unit=kWh
